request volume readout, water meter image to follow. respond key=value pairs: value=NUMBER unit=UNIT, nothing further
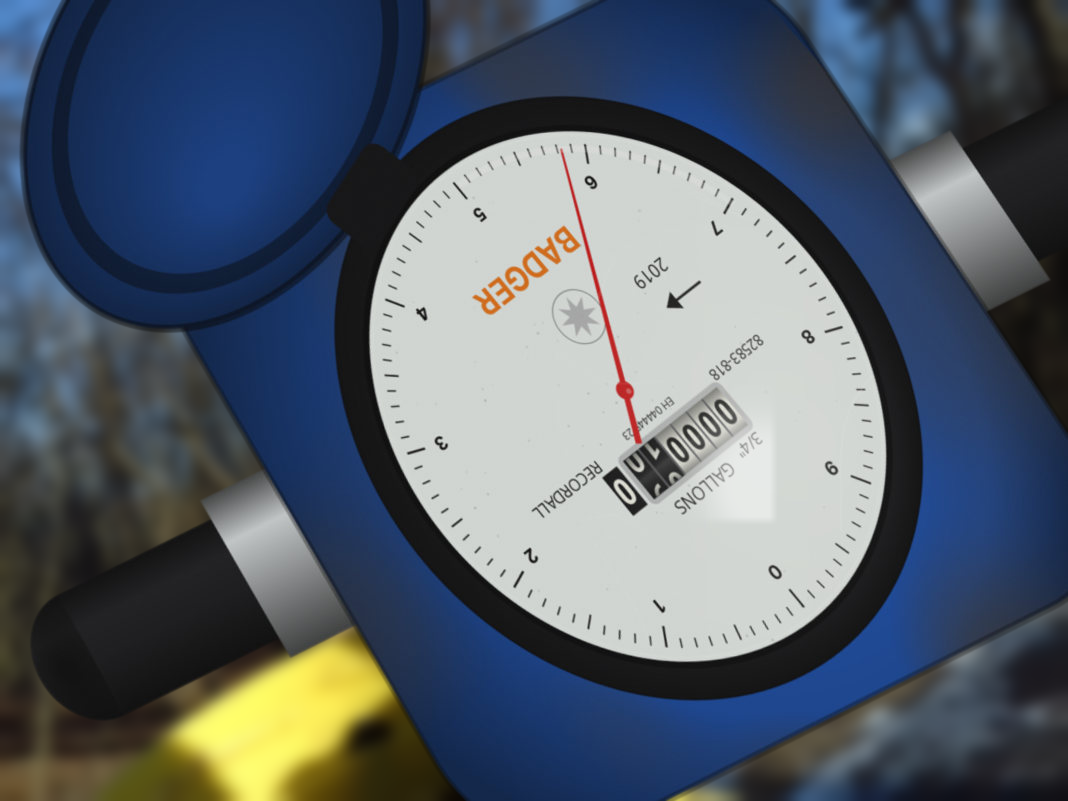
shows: value=95.8 unit=gal
